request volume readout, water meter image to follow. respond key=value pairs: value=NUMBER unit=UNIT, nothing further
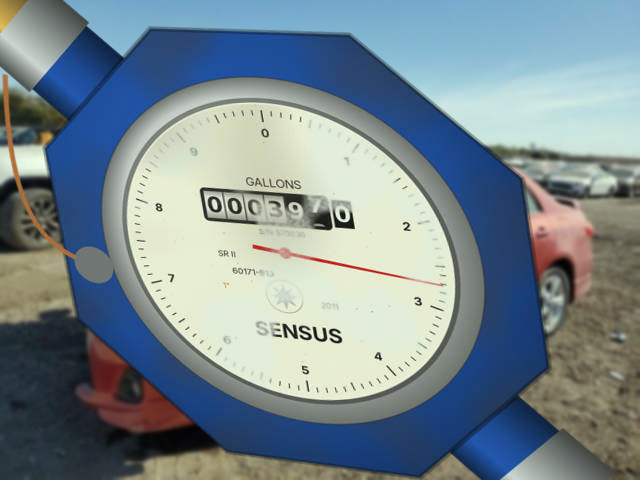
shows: value=3972.7 unit=gal
